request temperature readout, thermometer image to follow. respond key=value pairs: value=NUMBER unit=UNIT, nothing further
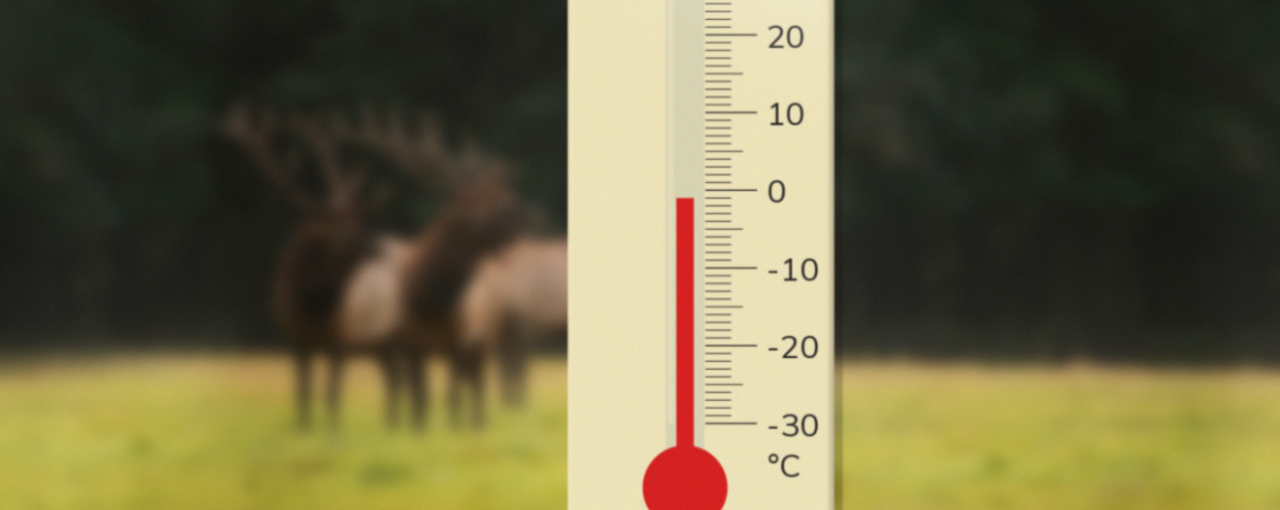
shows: value=-1 unit=°C
